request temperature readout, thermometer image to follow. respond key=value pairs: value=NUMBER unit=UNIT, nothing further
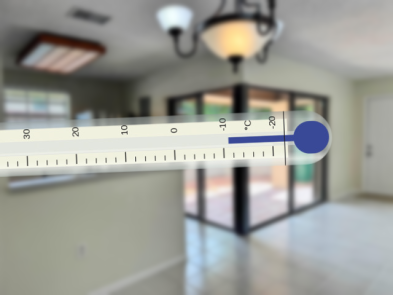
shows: value=-11 unit=°C
